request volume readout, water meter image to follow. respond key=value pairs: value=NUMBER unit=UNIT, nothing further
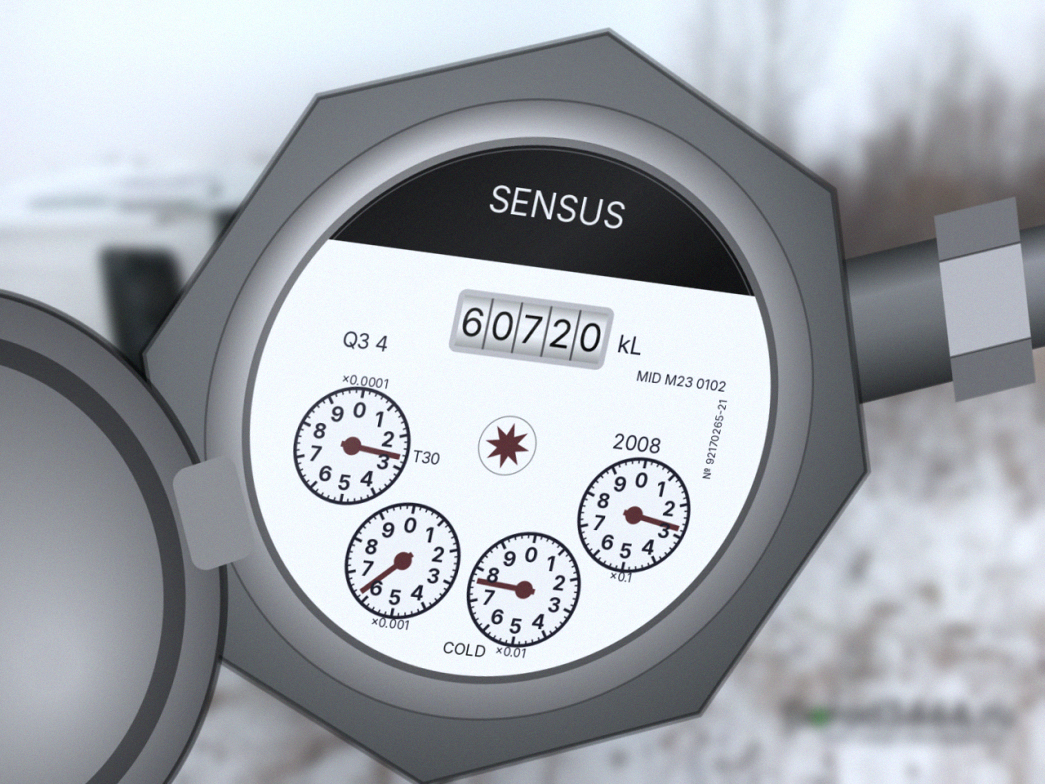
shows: value=60720.2762 unit=kL
